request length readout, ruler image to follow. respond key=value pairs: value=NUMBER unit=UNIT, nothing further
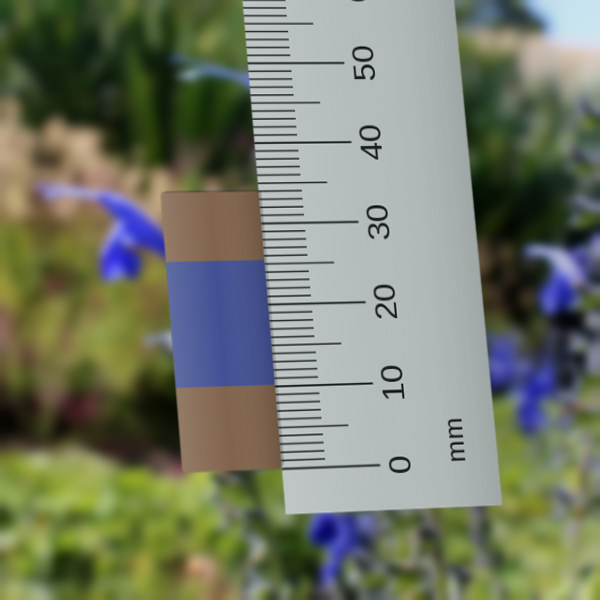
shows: value=34 unit=mm
